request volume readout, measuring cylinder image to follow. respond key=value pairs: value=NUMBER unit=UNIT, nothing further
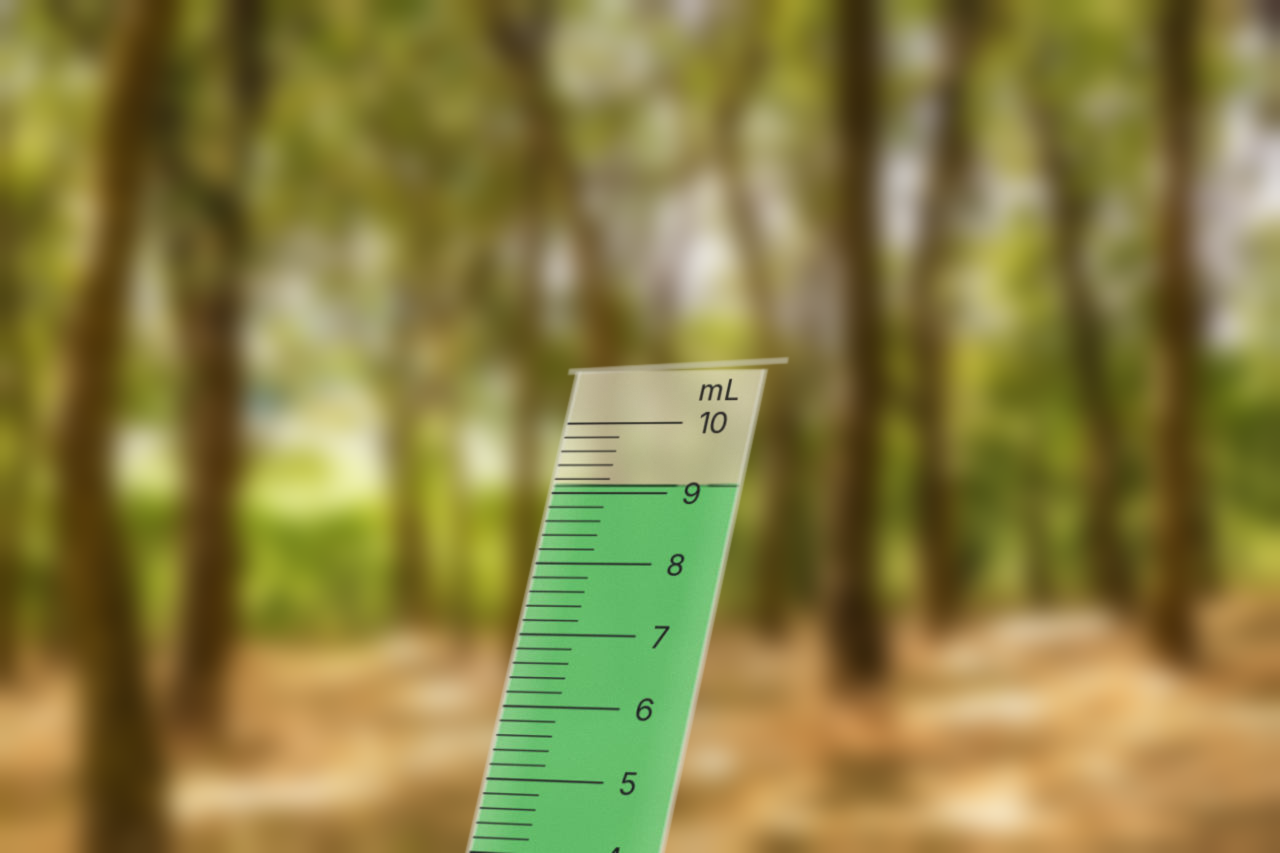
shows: value=9.1 unit=mL
